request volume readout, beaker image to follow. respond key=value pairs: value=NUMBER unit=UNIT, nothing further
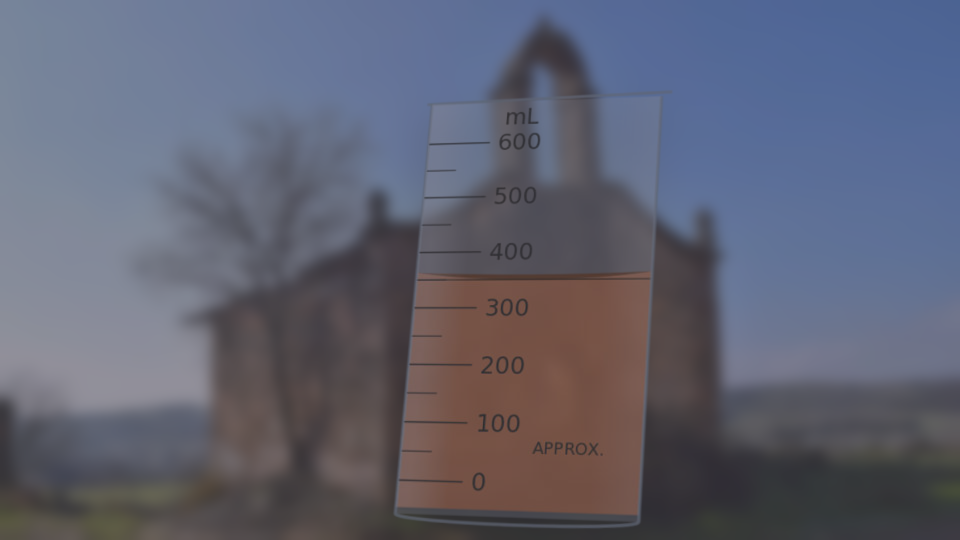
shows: value=350 unit=mL
